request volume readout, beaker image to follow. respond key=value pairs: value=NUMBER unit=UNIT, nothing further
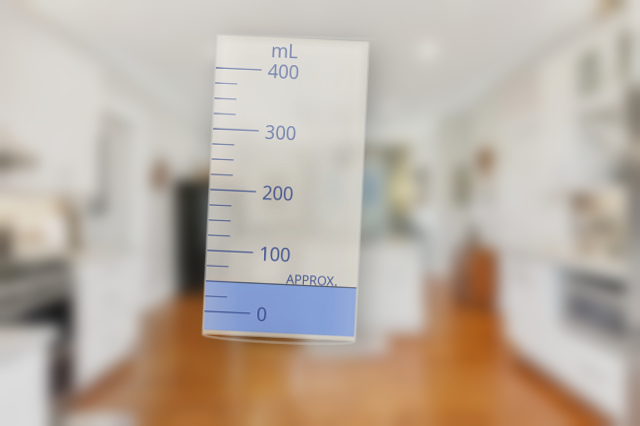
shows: value=50 unit=mL
